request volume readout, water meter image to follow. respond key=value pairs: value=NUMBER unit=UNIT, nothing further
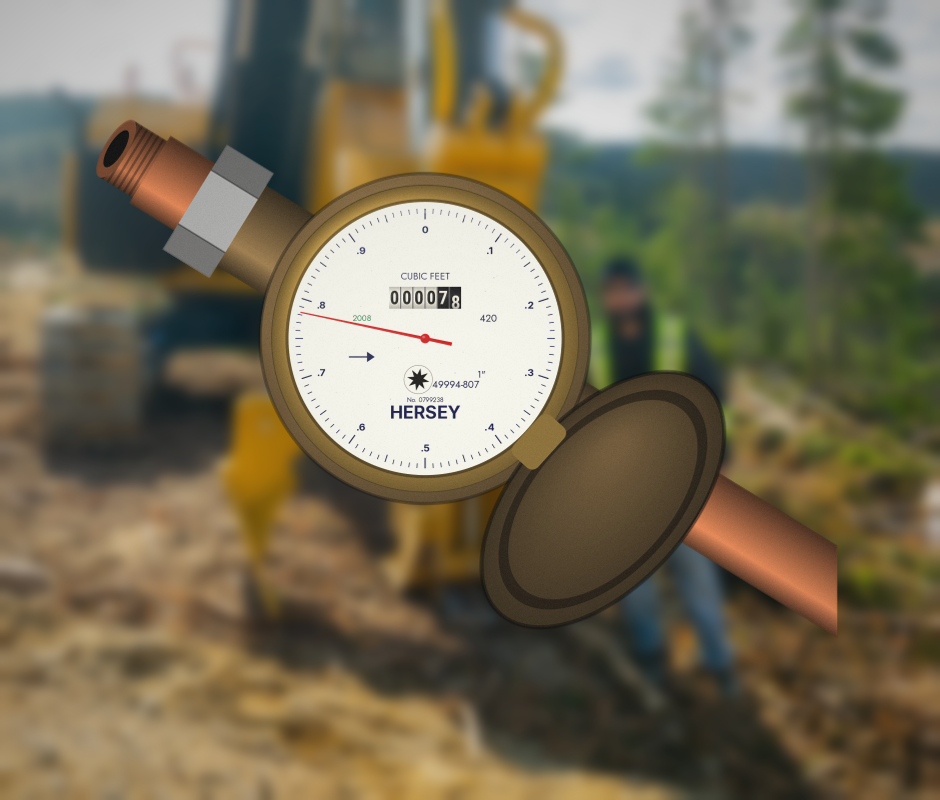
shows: value=77.78 unit=ft³
